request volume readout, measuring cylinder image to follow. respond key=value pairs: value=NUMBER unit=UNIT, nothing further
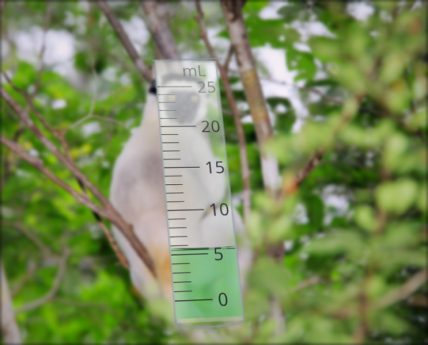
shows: value=5.5 unit=mL
